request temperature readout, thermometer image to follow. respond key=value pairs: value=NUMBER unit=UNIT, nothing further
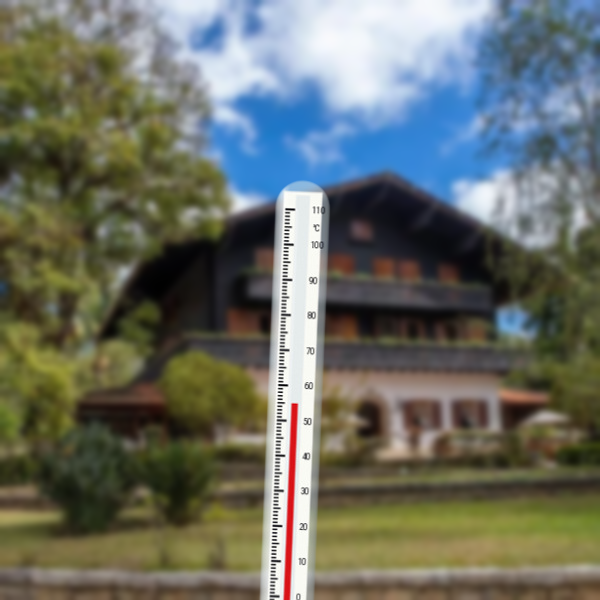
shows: value=55 unit=°C
